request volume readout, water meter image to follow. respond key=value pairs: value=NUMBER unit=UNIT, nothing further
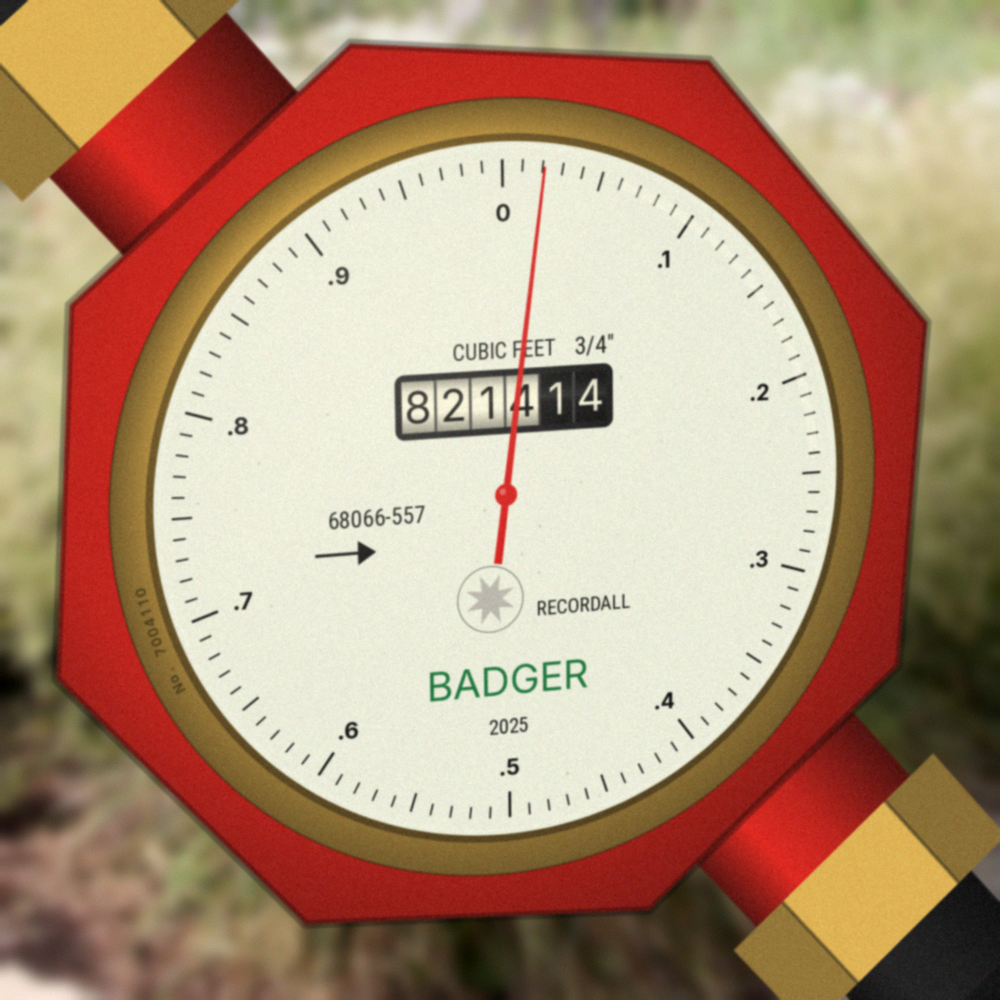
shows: value=821414.02 unit=ft³
